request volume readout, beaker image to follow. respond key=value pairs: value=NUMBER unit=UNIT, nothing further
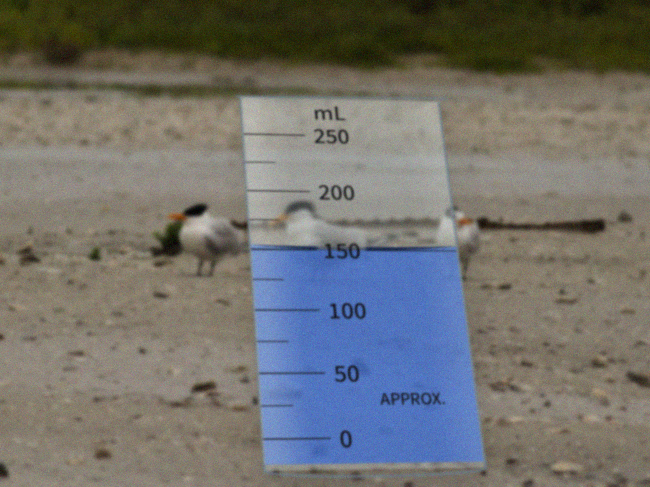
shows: value=150 unit=mL
